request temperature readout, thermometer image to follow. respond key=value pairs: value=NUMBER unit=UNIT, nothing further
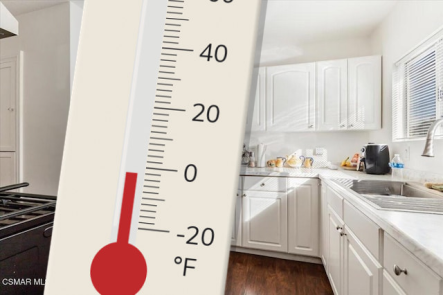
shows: value=-2 unit=°F
